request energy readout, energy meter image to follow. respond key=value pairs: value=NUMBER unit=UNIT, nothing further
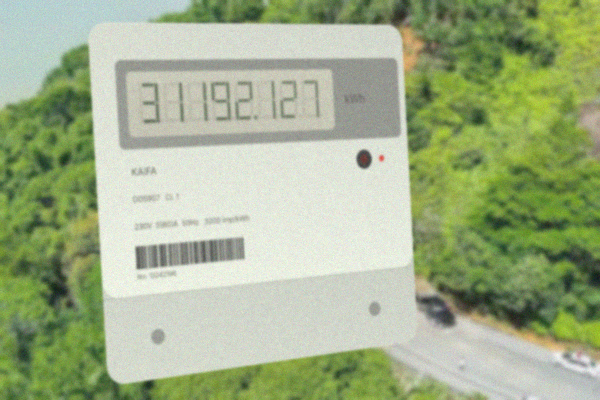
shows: value=31192.127 unit=kWh
